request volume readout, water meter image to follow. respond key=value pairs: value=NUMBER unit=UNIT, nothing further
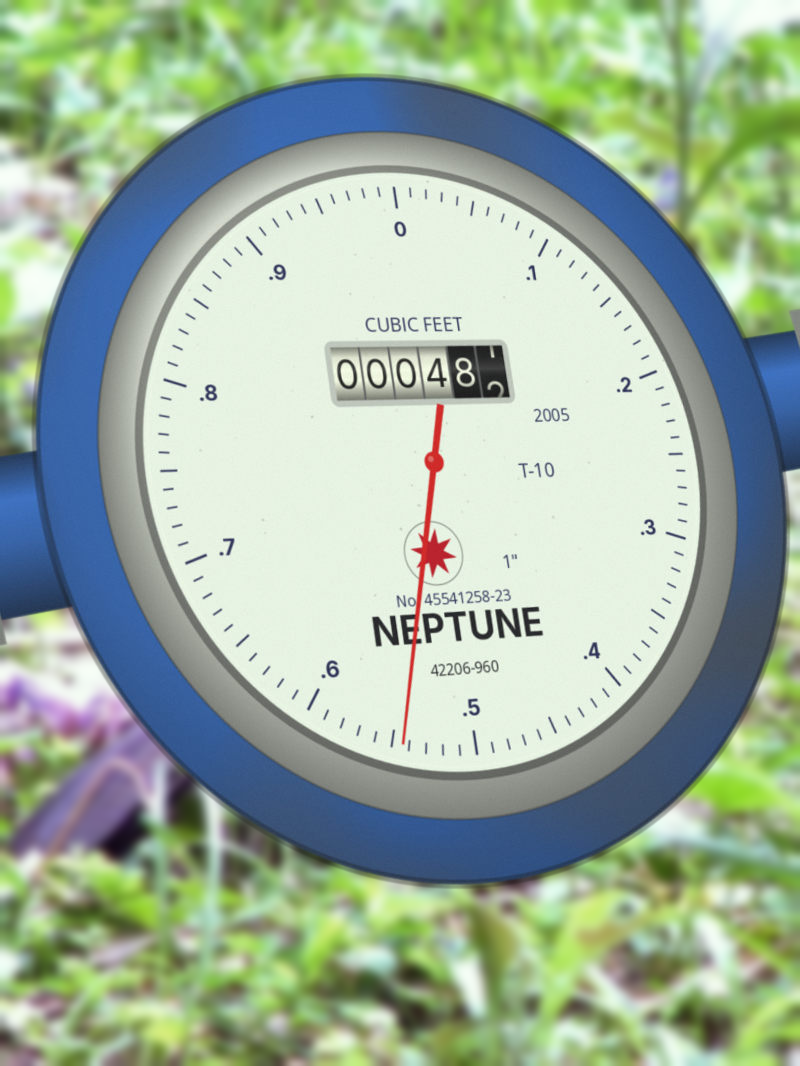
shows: value=481.54 unit=ft³
